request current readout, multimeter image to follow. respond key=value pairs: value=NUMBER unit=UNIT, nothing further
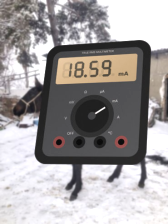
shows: value=18.59 unit=mA
